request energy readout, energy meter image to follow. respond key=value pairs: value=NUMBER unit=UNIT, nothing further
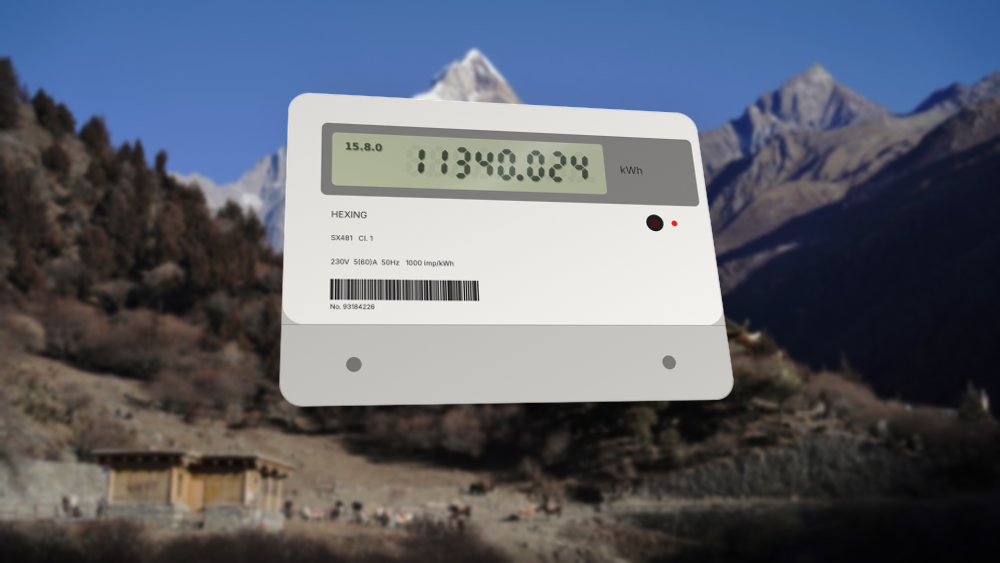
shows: value=11340.024 unit=kWh
